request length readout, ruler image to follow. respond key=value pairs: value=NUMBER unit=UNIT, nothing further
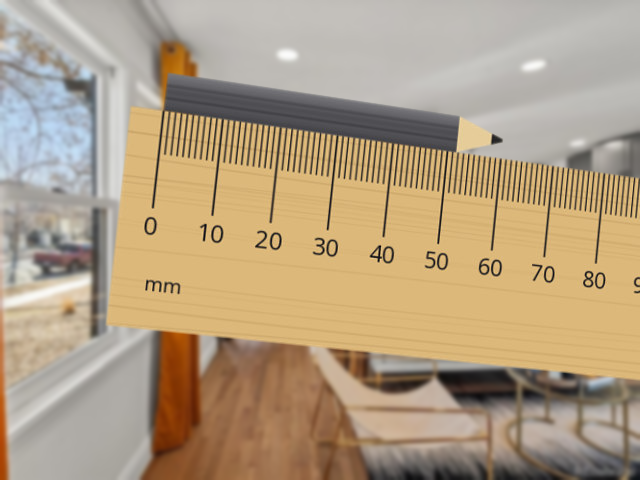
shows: value=60 unit=mm
